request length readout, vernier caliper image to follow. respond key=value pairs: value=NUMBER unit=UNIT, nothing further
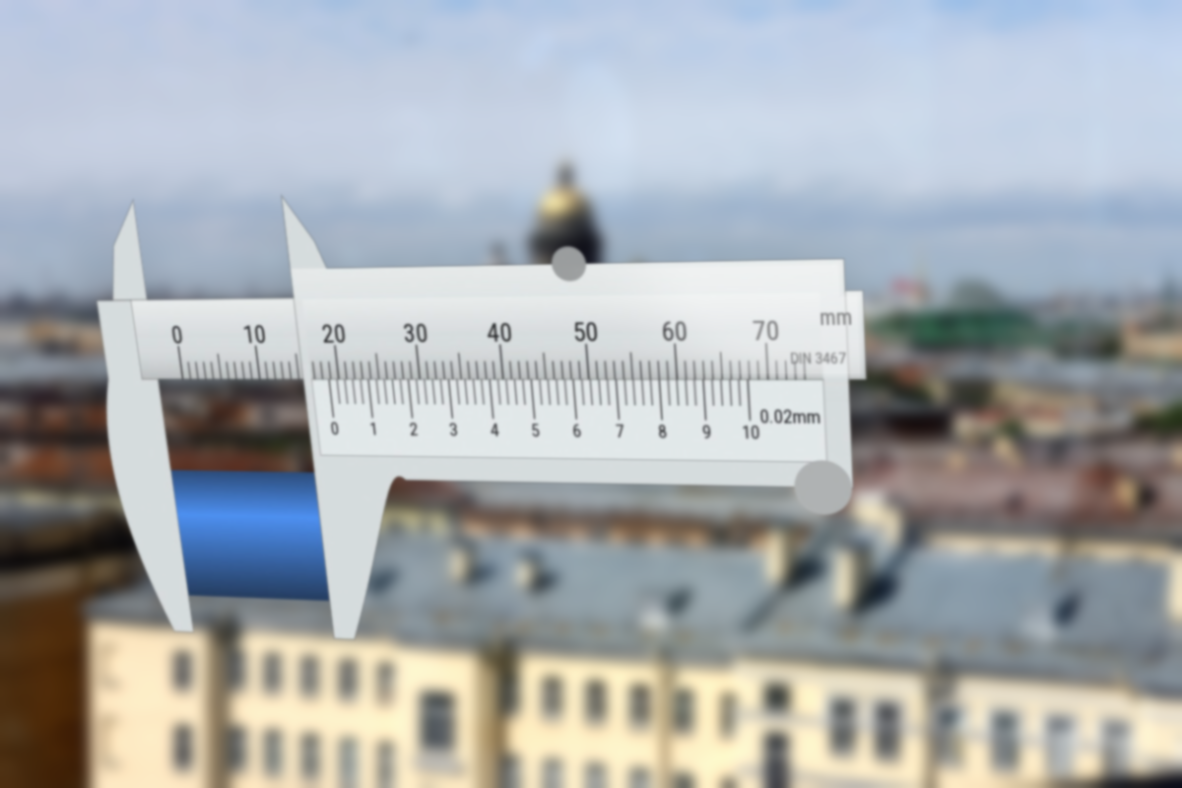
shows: value=18.8 unit=mm
